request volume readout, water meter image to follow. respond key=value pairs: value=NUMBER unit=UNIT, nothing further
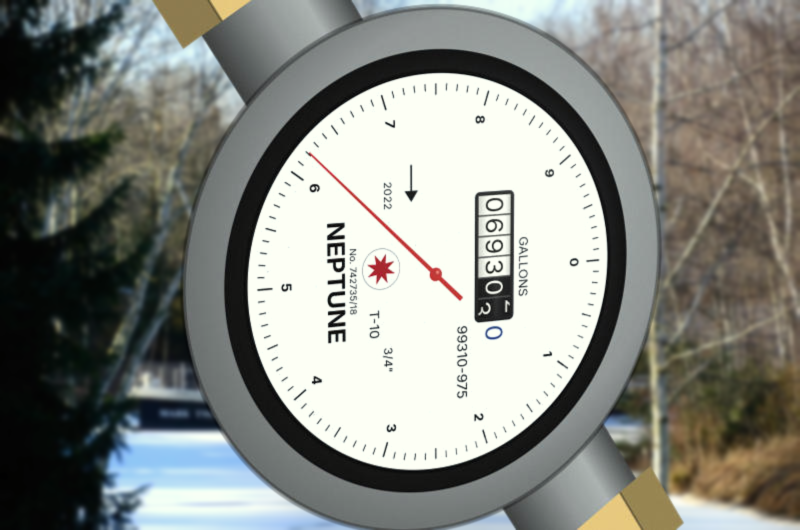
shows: value=693026.2 unit=gal
